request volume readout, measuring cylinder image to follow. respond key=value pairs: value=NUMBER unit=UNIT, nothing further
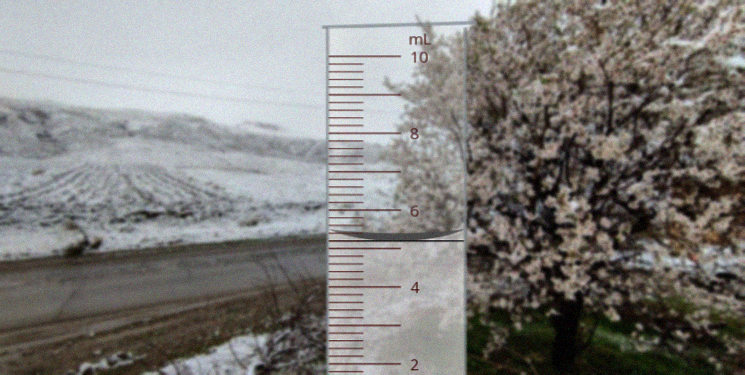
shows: value=5.2 unit=mL
